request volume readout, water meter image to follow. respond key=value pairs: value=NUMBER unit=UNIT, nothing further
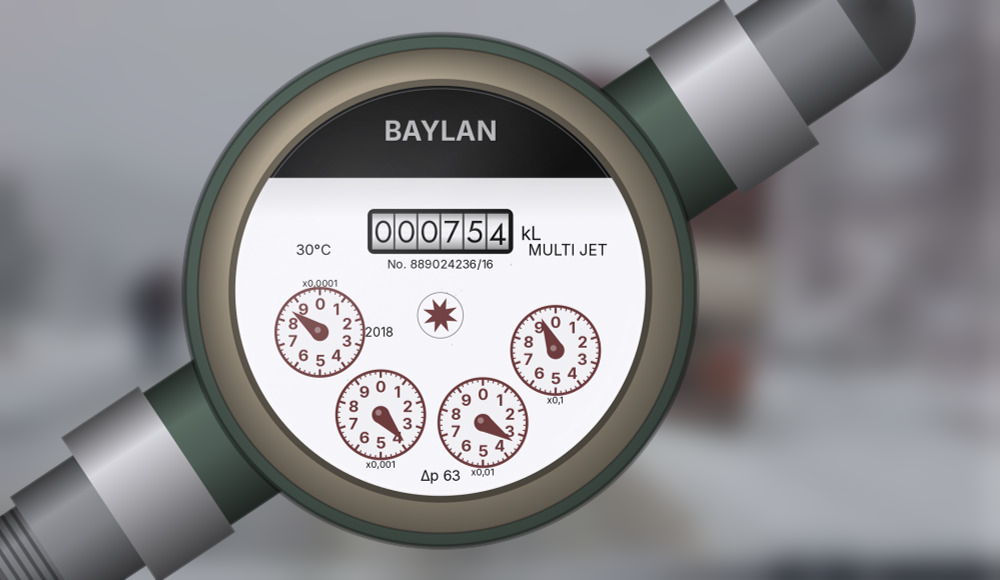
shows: value=753.9338 unit=kL
